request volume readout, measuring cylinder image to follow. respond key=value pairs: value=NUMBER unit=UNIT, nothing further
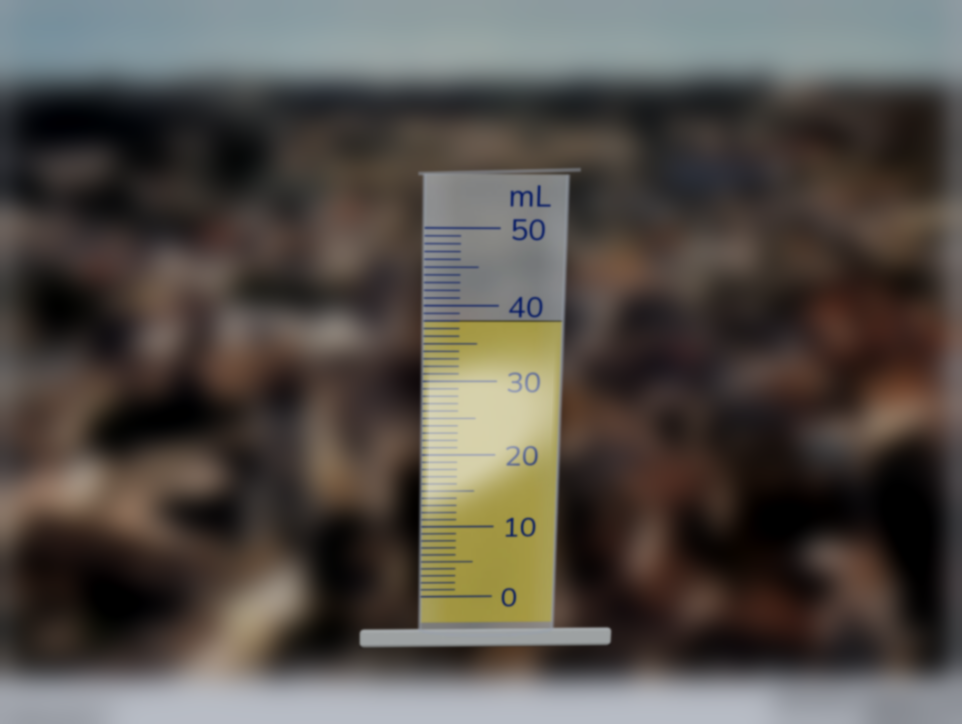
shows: value=38 unit=mL
